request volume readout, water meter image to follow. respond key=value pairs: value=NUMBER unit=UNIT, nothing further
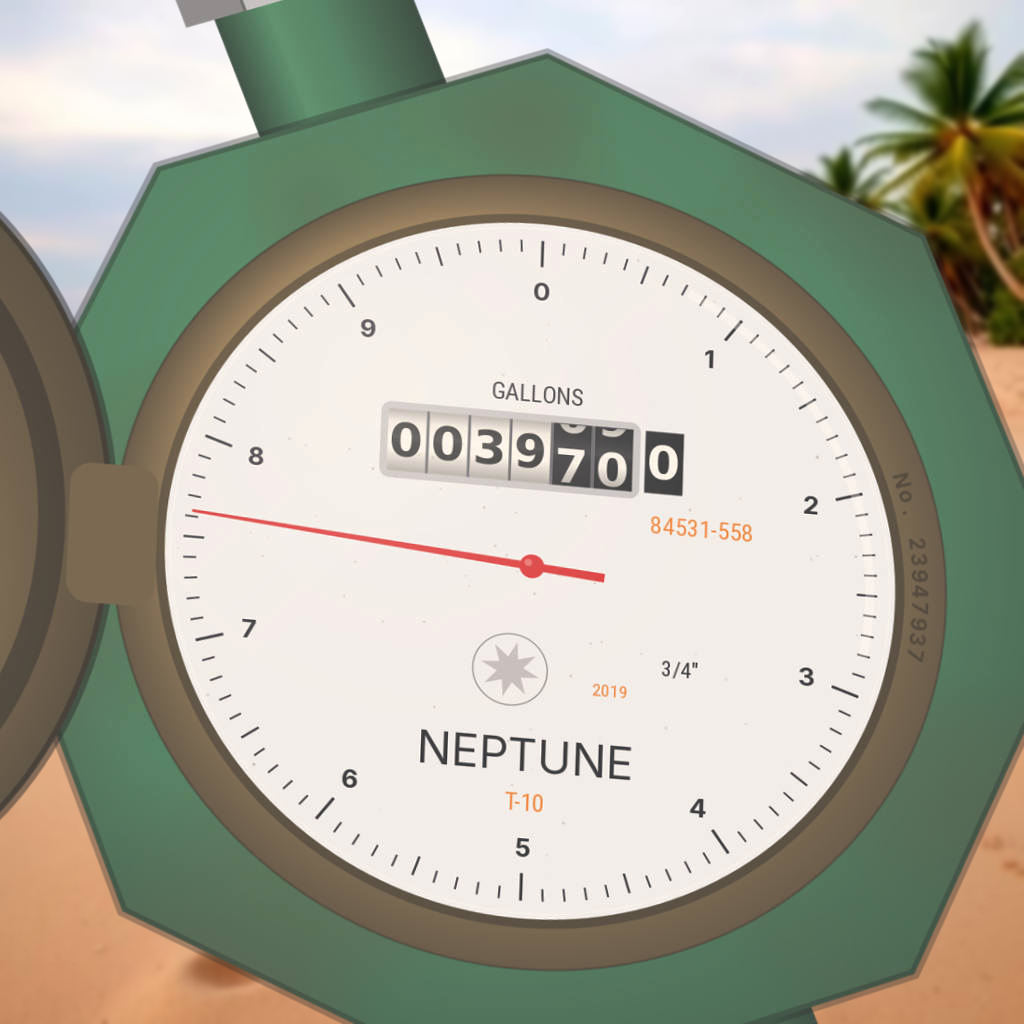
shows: value=39697.6 unit=gal
